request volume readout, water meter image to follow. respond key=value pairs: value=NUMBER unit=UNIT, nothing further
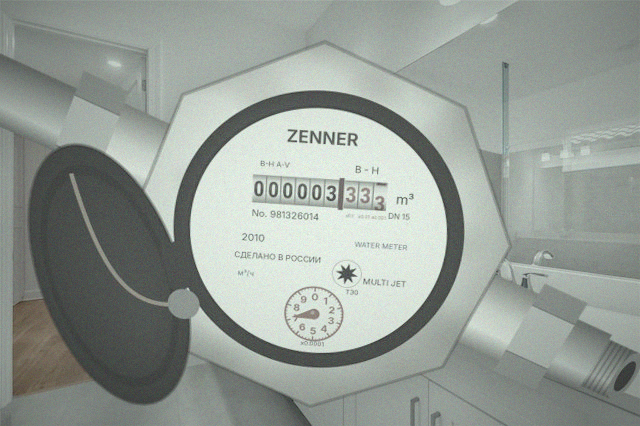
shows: value=3.3327 unit=m³
